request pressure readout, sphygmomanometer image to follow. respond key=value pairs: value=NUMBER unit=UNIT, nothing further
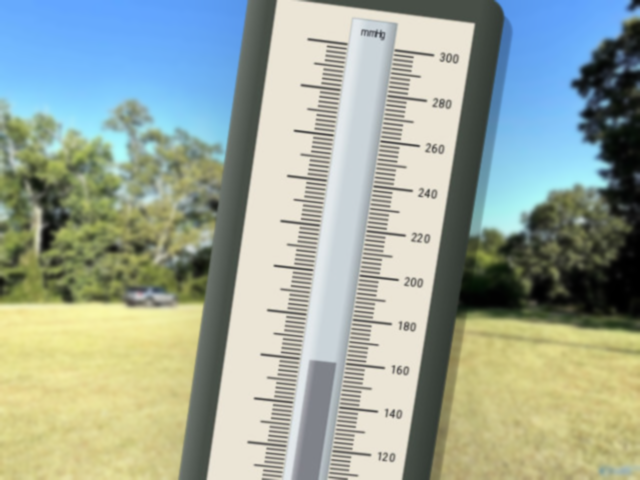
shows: value=160 unit=mmHg
